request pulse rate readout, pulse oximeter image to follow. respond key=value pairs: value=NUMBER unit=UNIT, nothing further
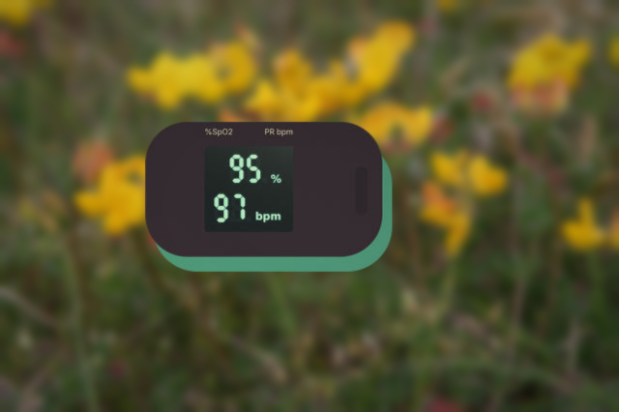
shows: value=97 unit=bpm
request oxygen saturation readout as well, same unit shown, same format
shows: value=95 unit=%
